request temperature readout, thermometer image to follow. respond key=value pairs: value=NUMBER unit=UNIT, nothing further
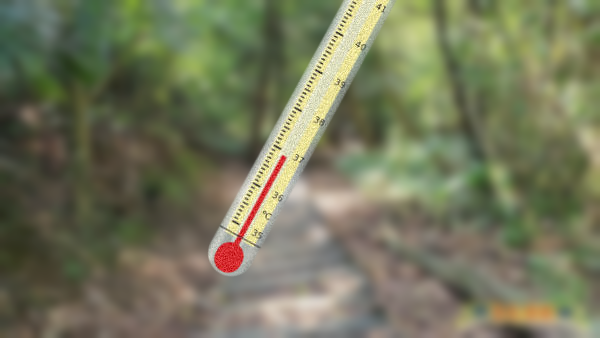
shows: value=36.9 unit=°C
